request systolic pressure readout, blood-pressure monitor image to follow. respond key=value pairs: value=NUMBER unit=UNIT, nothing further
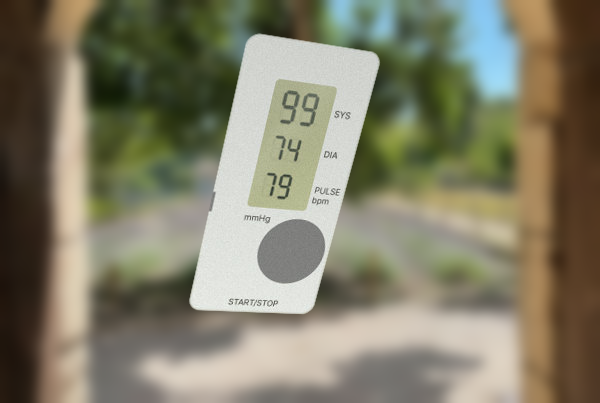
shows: value=99 unit=mmHg
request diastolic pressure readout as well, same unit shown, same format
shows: value=74 unit=mmHg
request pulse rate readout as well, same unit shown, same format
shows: value=79 unit=bpm
